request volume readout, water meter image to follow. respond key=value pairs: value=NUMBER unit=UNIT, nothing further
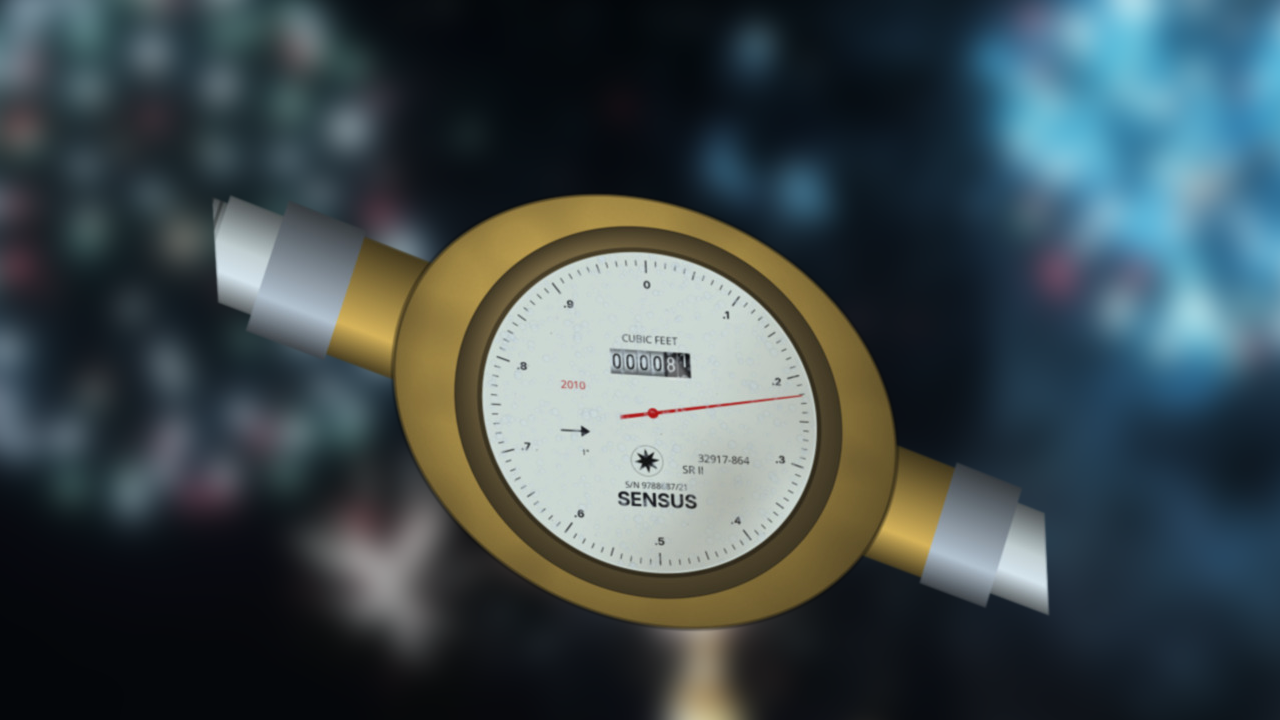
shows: value=81.22 unit=ft³
